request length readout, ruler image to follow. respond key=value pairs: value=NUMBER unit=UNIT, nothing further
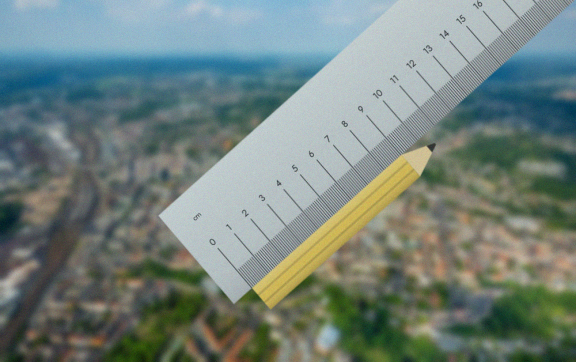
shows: value=10.5 unit=cm
